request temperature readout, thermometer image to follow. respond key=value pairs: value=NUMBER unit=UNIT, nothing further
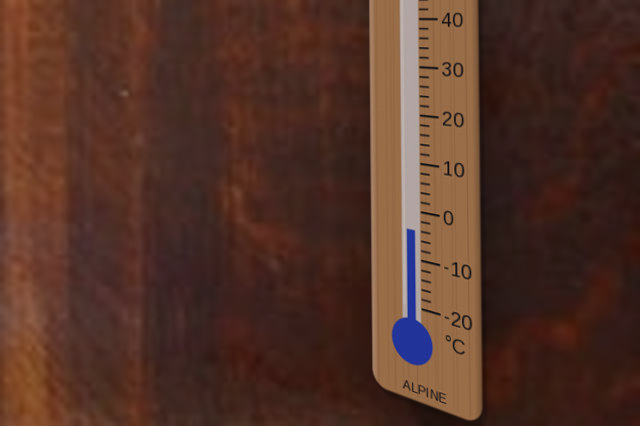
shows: value=-4 unit=°C
